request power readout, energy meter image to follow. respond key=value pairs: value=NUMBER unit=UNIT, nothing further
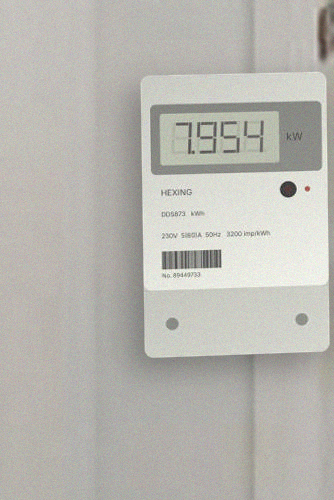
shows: value=7.954 unit=kW
